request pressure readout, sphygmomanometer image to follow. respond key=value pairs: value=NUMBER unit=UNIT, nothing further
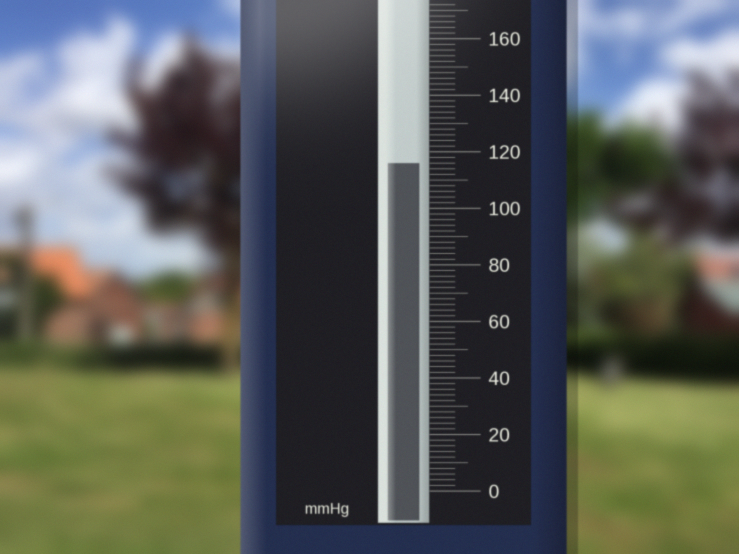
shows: value=116 unit=mmHg
